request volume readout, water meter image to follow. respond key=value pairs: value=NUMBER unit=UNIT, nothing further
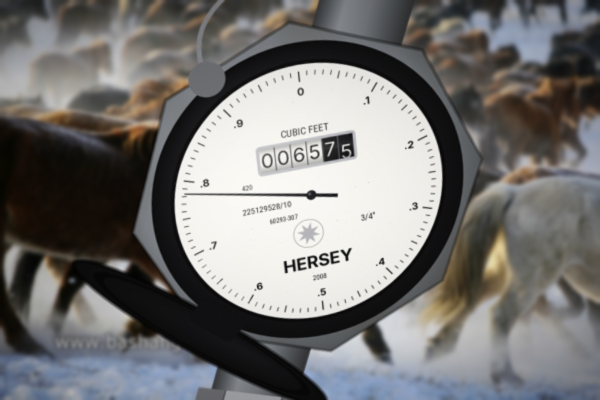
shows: value=6574.78 unit=ft³
